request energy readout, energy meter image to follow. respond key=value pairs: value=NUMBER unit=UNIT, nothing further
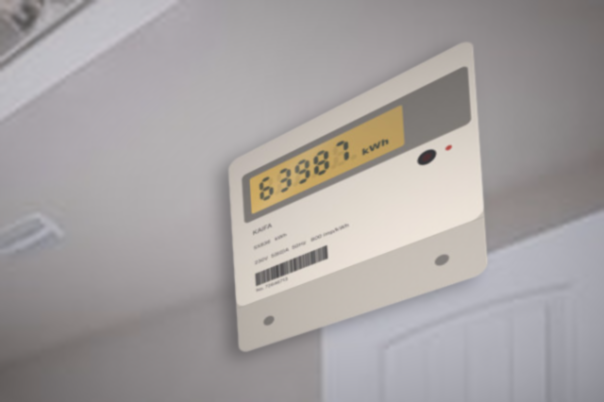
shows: value=63987 unit=kWh
